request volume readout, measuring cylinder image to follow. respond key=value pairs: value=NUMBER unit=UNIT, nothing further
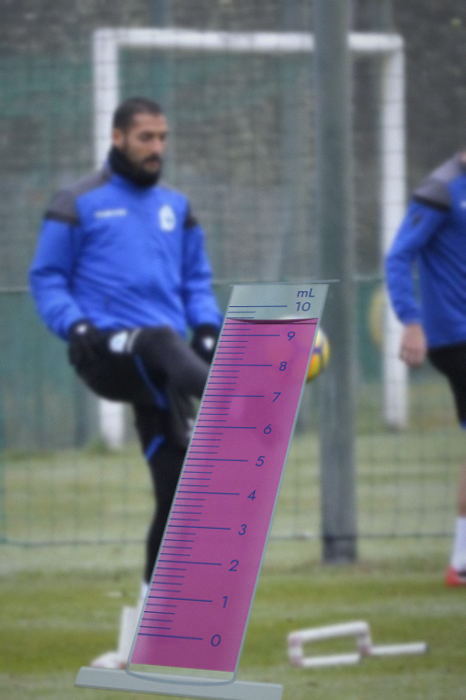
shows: value=9.4 unit=mL
